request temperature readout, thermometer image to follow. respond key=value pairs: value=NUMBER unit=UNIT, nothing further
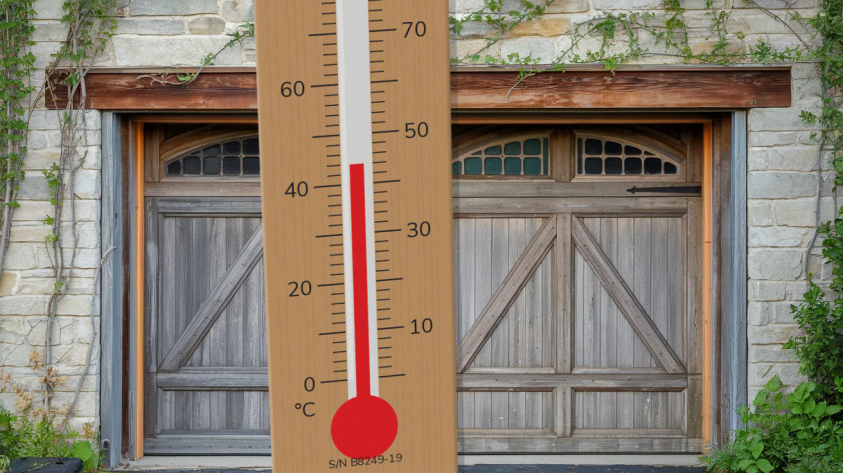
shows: value=44 unit=°C
